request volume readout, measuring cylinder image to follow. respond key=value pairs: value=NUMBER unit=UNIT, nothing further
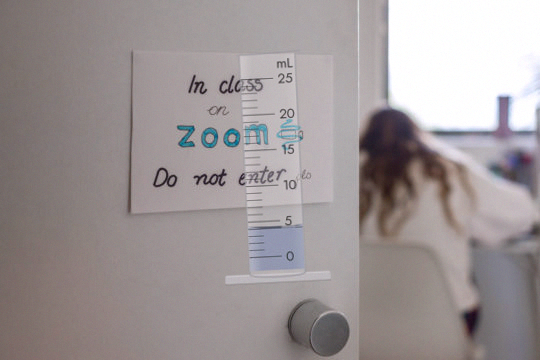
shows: value=4 unit=mL
